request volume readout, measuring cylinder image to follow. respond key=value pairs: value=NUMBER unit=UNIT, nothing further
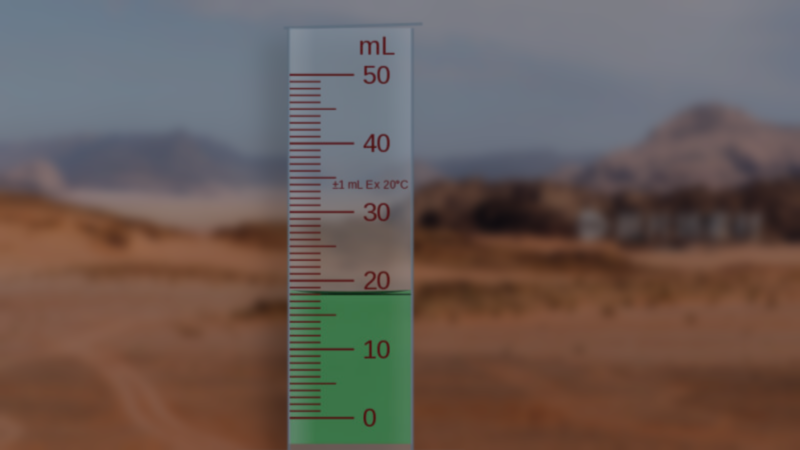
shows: value=18 unit=mL
